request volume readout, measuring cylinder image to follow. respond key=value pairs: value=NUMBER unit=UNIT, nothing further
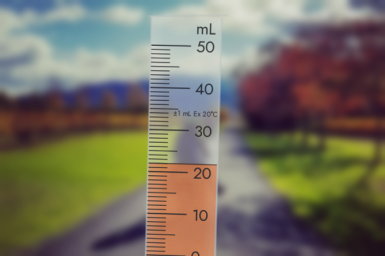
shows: value=22 unit=mL
